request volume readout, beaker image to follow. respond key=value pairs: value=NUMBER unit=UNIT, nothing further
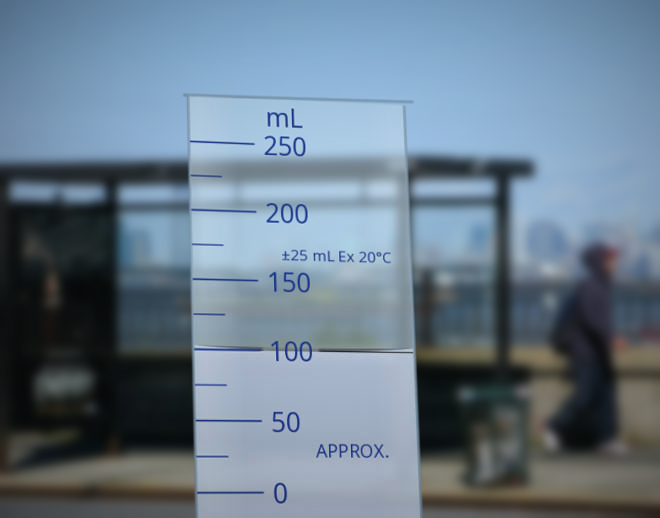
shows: value=100 unit=mL
